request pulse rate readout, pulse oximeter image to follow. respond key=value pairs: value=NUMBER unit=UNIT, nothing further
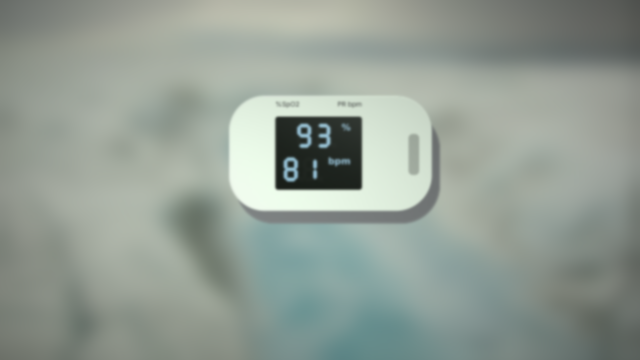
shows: value=81 unit=bpm
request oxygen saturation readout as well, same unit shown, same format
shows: value=93 unit=%
